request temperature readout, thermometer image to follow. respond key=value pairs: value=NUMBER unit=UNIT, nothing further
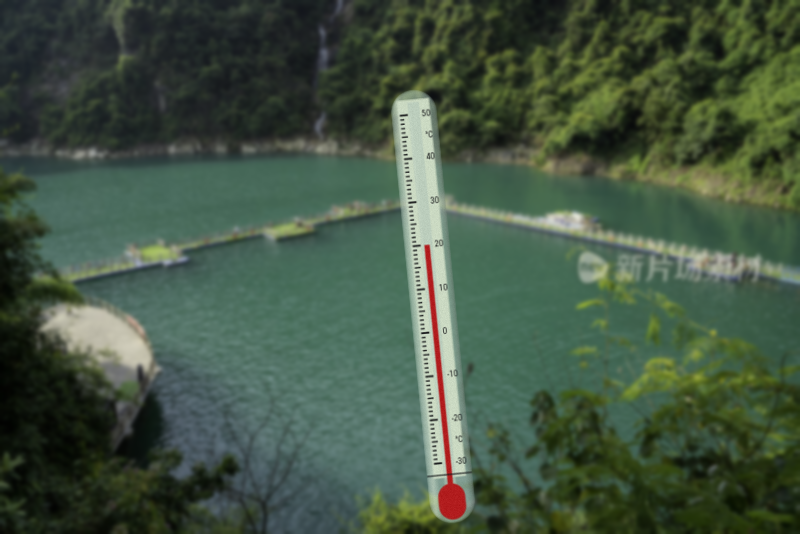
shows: value=20 unit=°C
